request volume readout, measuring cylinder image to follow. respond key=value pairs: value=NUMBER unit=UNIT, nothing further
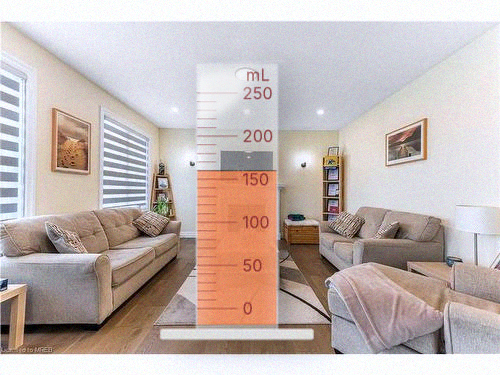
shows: value=160 unit=mL
